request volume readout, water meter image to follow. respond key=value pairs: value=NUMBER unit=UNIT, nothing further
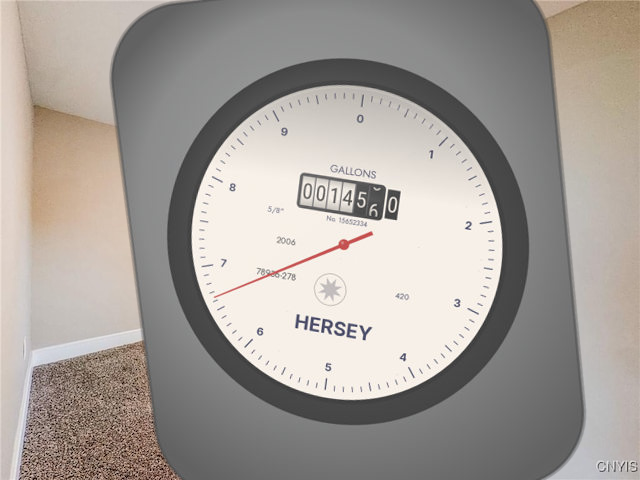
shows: value=14556.6 unit=gal
